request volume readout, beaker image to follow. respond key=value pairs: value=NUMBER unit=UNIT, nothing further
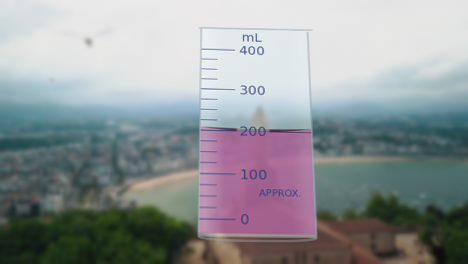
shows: value=200 unit=mL
